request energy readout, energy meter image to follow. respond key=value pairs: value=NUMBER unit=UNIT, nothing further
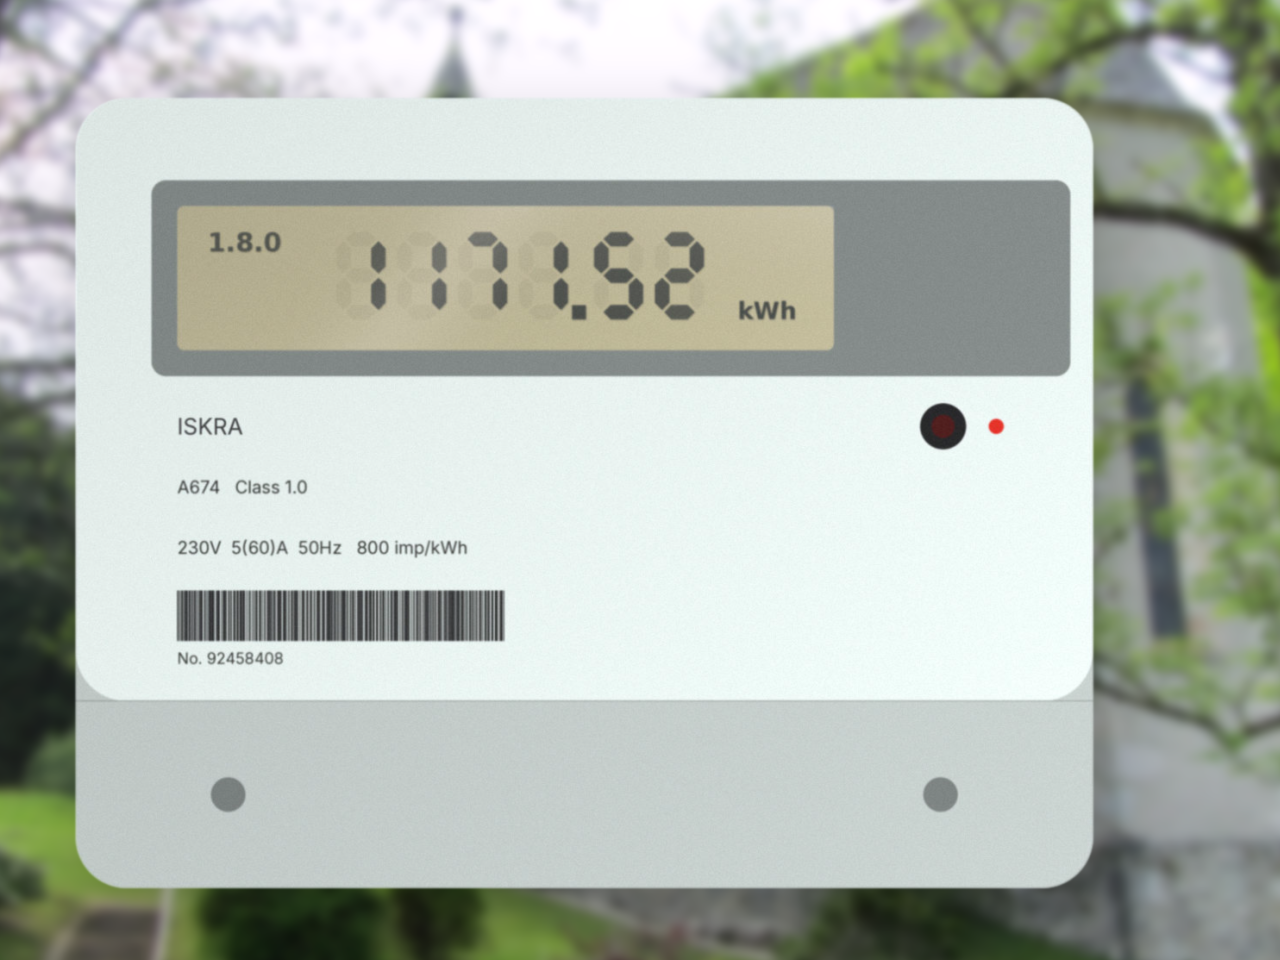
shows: value=1171.52 unit=kWh
